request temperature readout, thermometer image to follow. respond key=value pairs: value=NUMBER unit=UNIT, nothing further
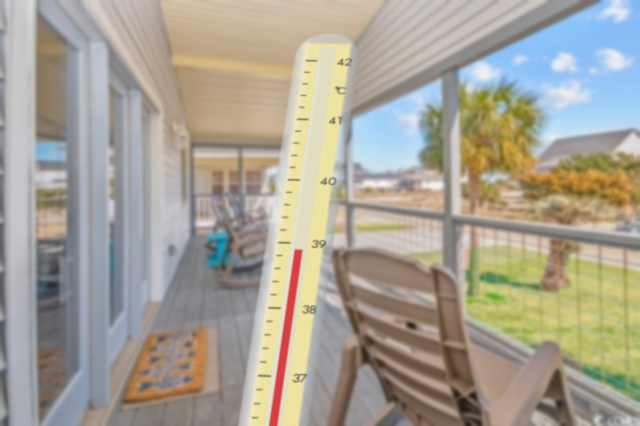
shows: value=38.9 unit=°C
